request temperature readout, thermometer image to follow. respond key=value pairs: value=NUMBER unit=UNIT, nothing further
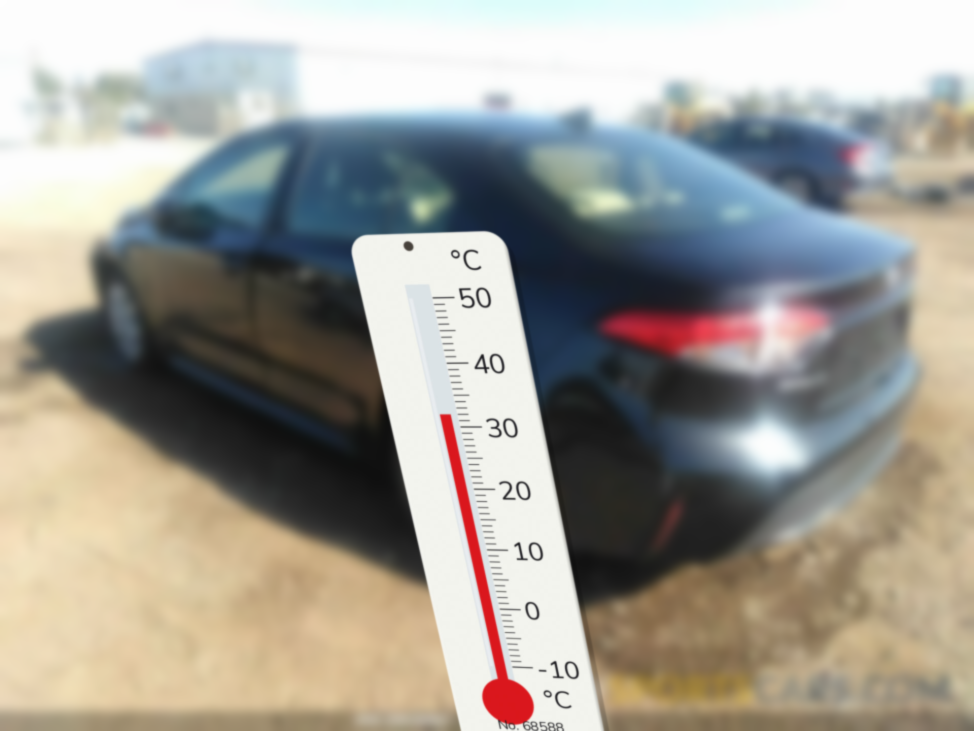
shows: value=32 unit=°C
